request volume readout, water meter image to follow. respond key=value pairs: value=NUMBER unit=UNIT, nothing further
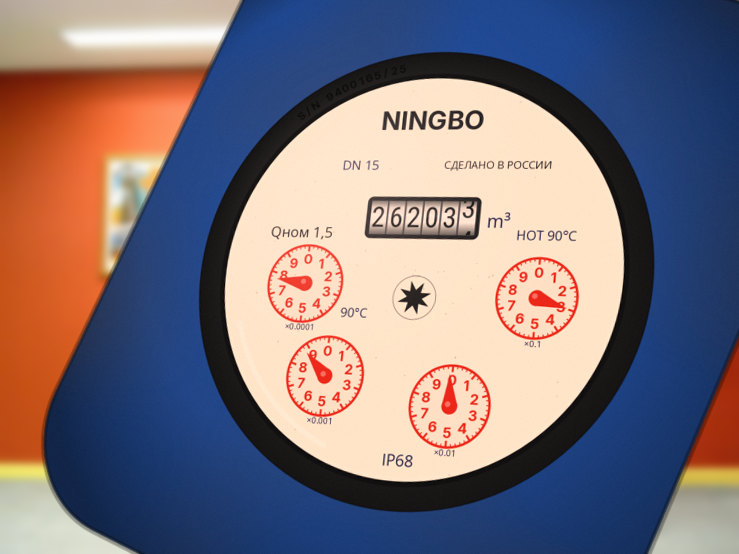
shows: value=262033.2987 unit=m³
